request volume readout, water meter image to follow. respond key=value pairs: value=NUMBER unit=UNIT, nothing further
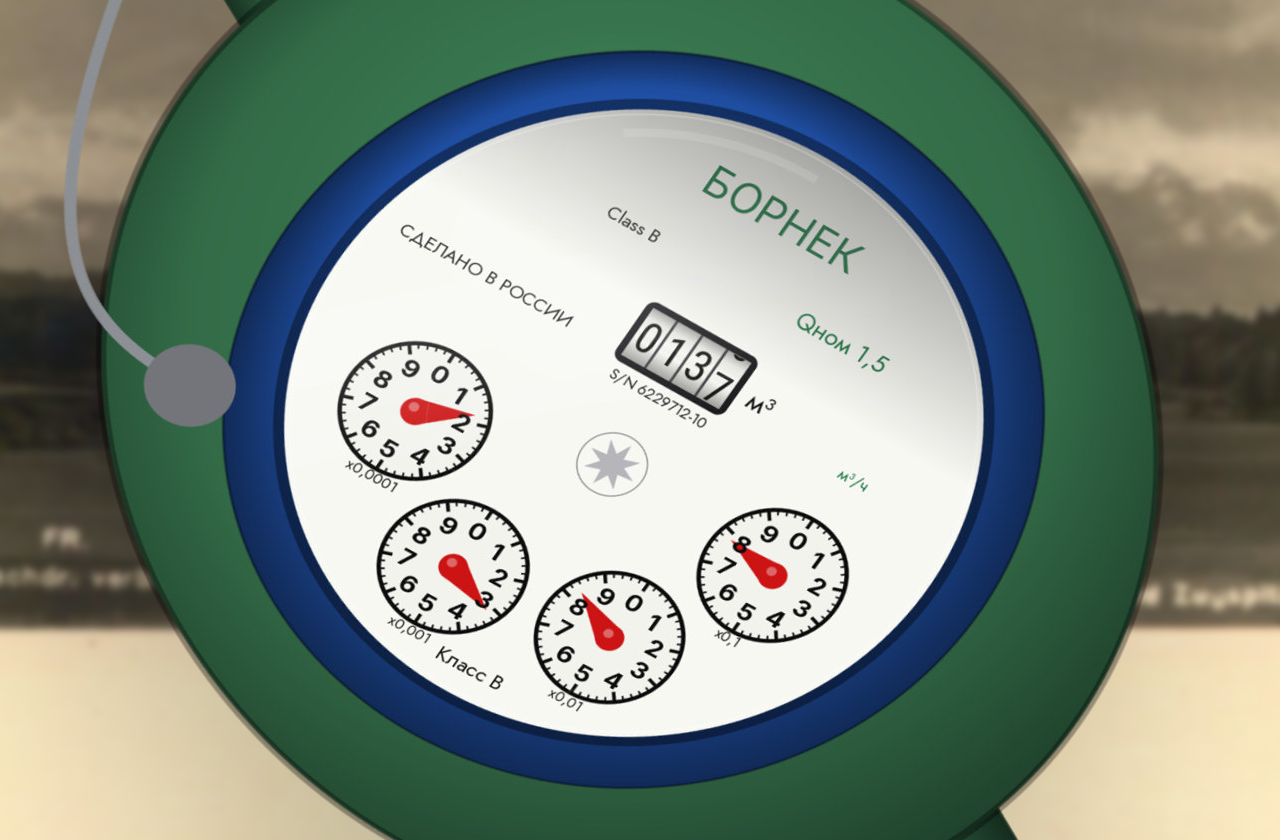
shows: value=136.7831 unit=m³
